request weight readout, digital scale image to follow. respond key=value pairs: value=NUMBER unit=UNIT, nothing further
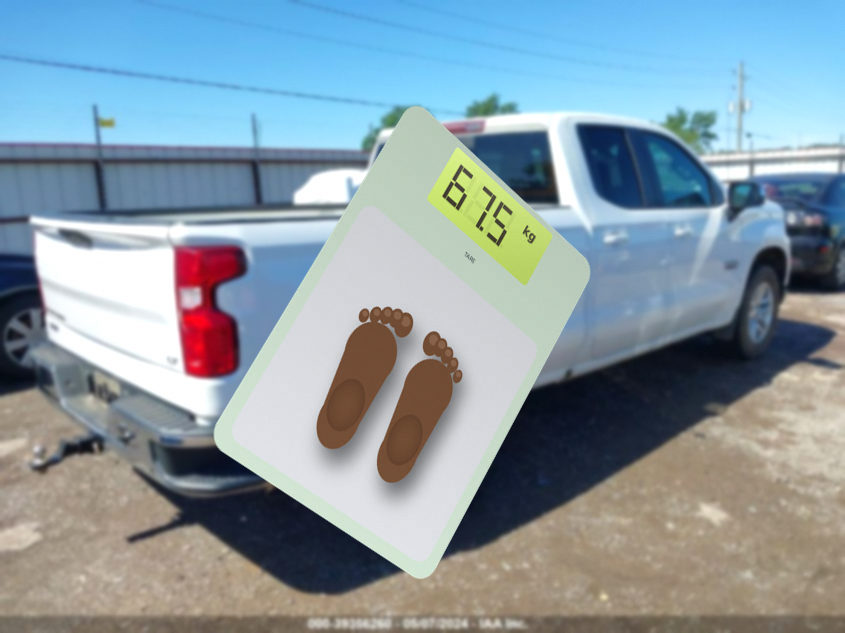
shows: value=67.5 unit=kg
